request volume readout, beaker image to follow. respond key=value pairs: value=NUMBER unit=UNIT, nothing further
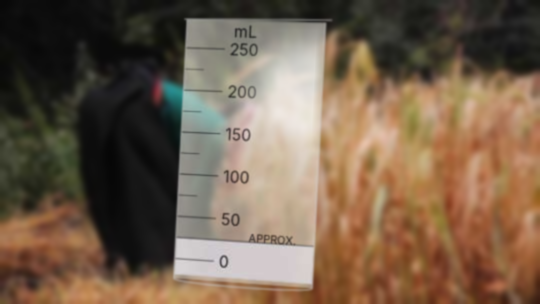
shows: value=25 unit=mL
